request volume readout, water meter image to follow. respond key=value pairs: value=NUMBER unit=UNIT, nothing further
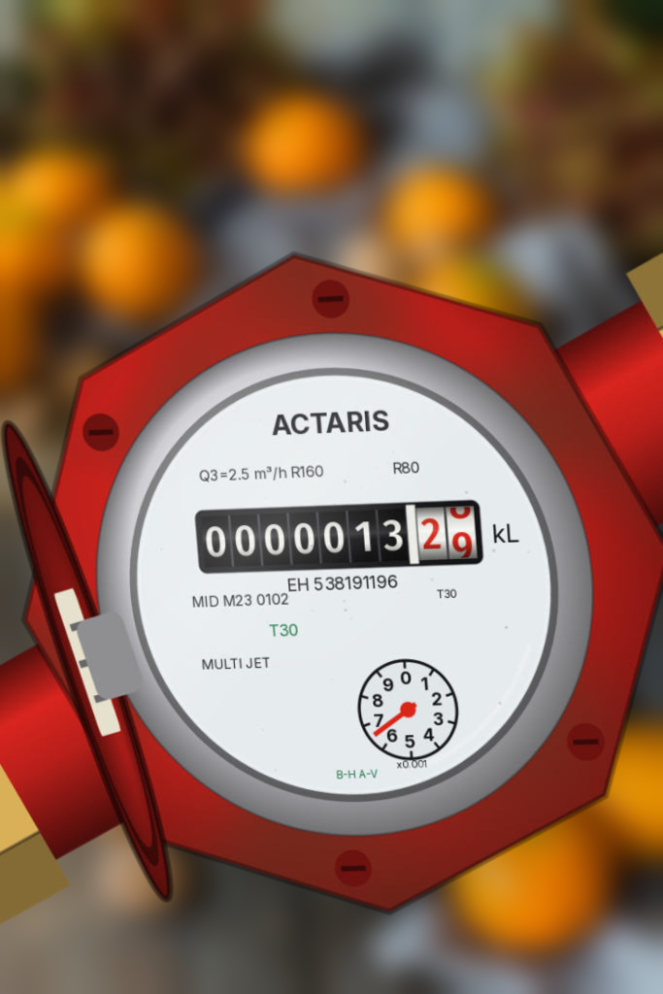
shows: value=13.286 unit=kL
